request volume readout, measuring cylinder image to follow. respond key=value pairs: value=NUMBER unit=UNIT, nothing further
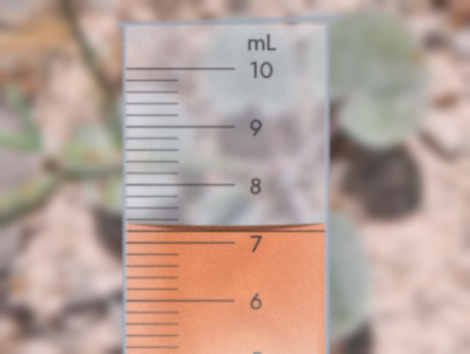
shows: value=7.2 unit=mL
